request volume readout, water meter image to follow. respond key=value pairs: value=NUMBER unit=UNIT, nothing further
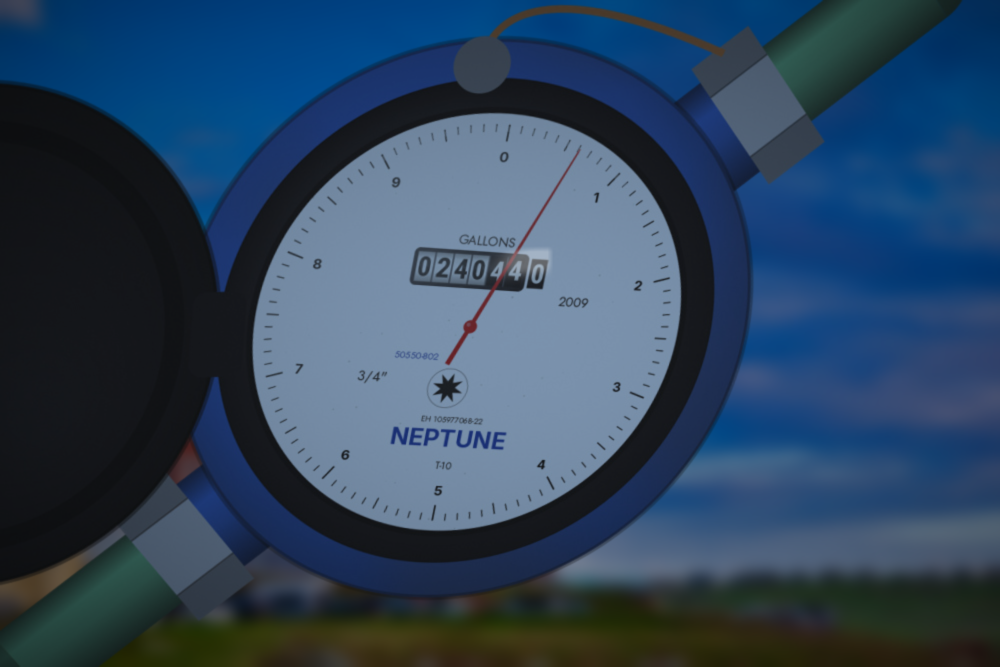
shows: value=240440.6 unit=gal
